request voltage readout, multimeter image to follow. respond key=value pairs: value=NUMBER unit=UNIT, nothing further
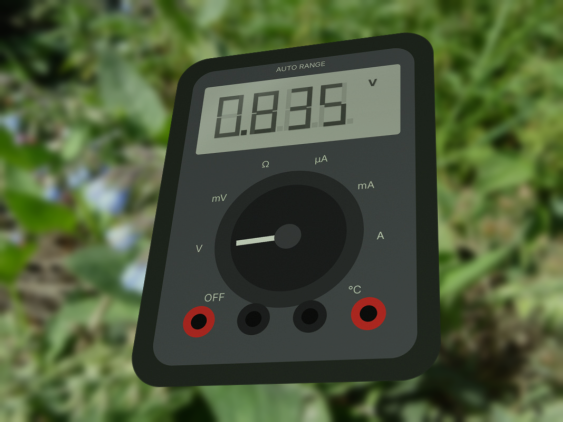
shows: value=0.835 unit=V
